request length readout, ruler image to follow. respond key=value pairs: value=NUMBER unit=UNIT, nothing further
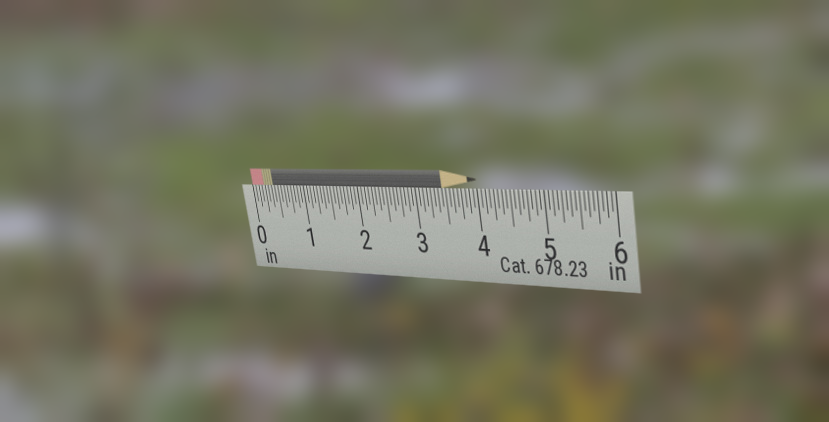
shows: value=4 unit=in
